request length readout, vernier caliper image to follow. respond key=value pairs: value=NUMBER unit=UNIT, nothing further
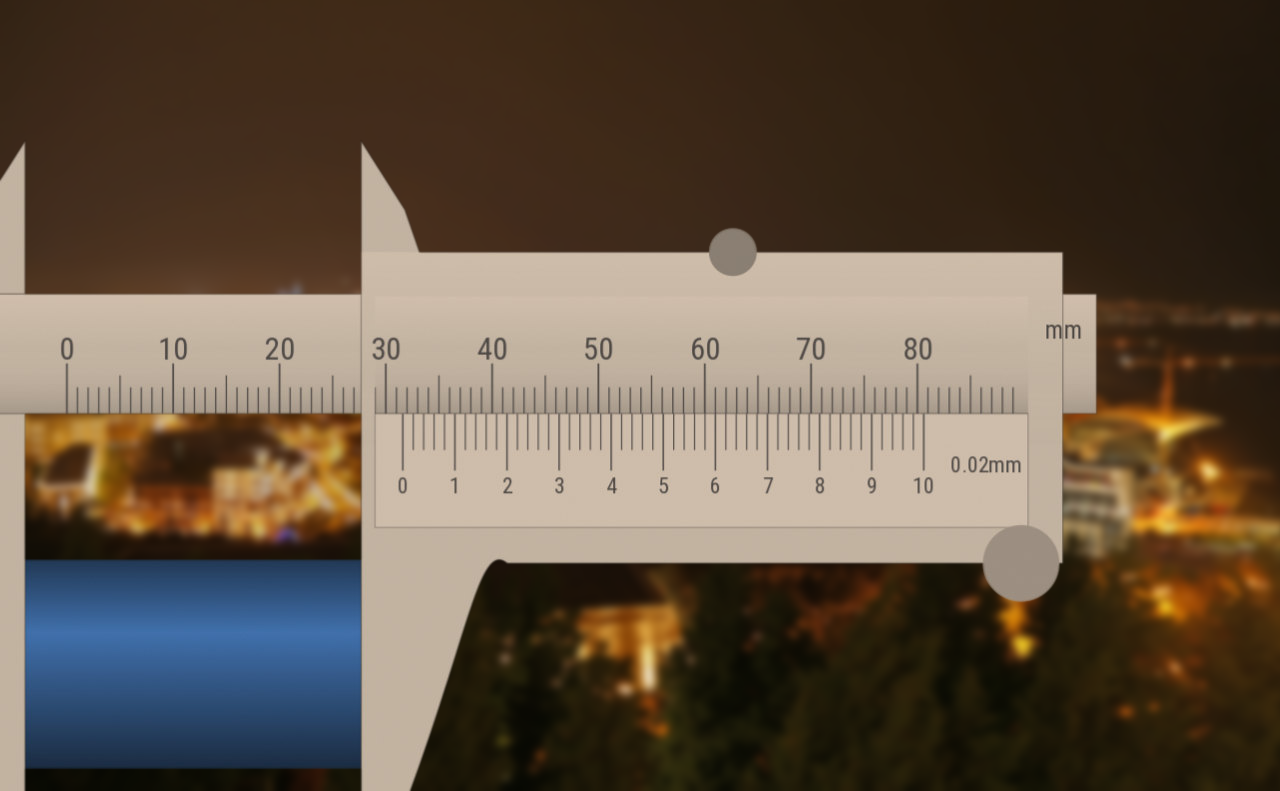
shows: value=31.6 unit=mm
